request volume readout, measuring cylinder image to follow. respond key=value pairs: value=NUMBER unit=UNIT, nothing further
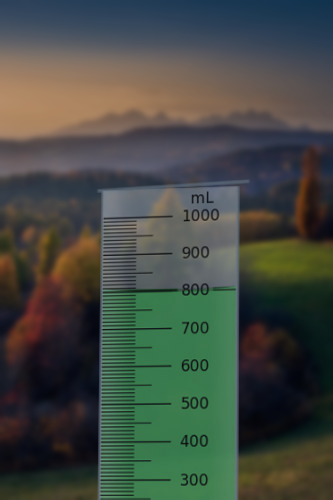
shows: value=800 unit=mL
